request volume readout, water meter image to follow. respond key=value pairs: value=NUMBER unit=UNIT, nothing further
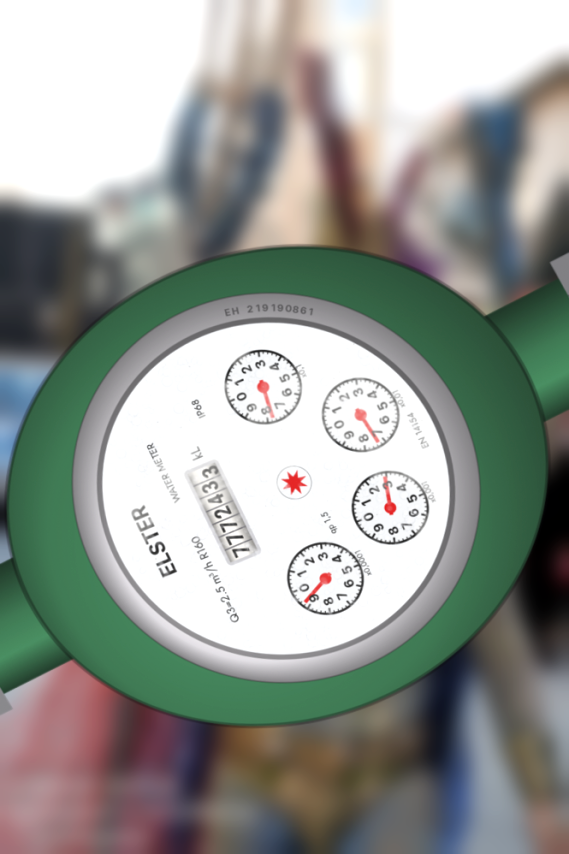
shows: value=7772432.7729 unit=kL
